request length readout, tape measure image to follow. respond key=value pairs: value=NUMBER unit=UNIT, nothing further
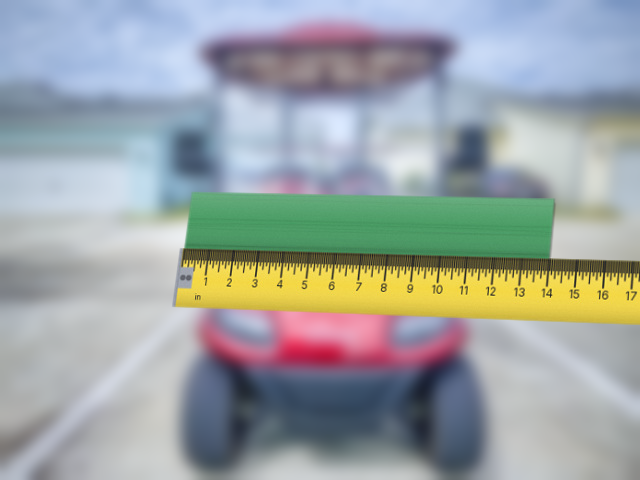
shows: value=14 unit=in
